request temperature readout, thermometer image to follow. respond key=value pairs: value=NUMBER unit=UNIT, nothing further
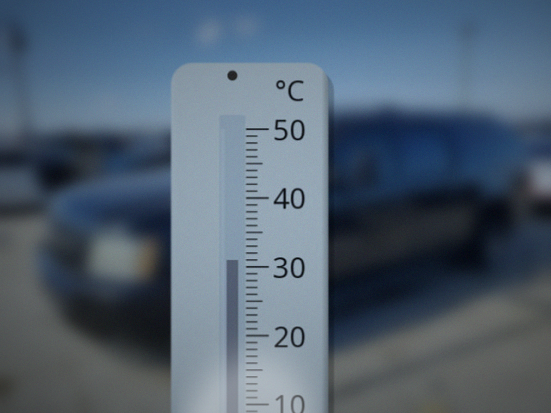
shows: value=31 unit=°C
